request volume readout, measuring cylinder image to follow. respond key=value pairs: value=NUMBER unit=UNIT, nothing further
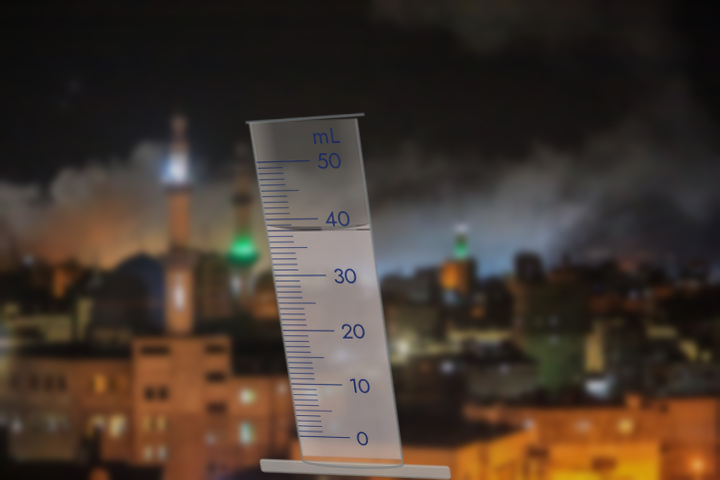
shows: value=38 unit=mL
